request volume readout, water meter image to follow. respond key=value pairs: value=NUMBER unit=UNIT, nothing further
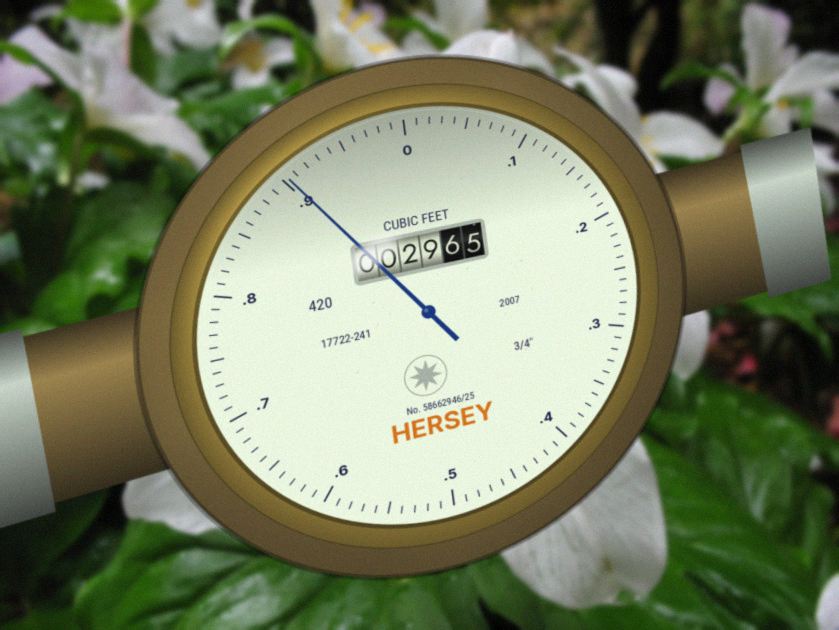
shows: value=2964.90 unit=ft³
